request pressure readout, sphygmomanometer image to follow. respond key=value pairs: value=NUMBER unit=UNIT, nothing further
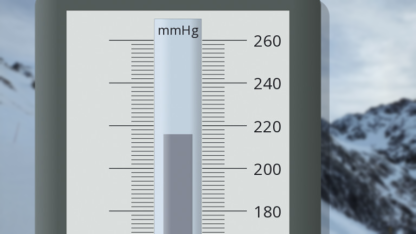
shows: value=216 unit=mmHg
